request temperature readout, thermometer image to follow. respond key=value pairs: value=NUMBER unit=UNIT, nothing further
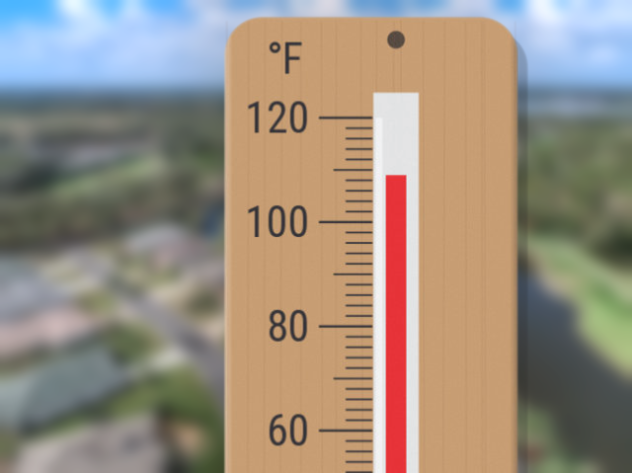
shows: value=109 unit=°F
